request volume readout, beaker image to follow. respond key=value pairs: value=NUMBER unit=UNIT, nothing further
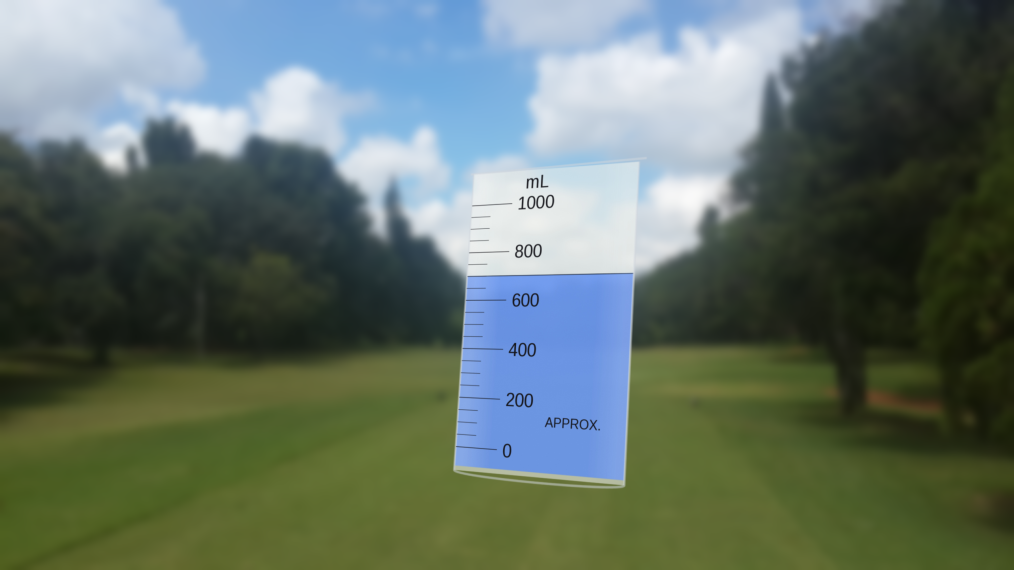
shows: value=700 unit=mL
